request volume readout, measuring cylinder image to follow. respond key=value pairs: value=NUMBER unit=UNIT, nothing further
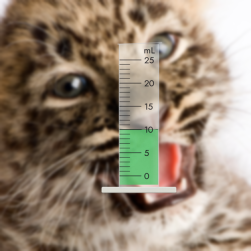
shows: value=10 unit=mL
